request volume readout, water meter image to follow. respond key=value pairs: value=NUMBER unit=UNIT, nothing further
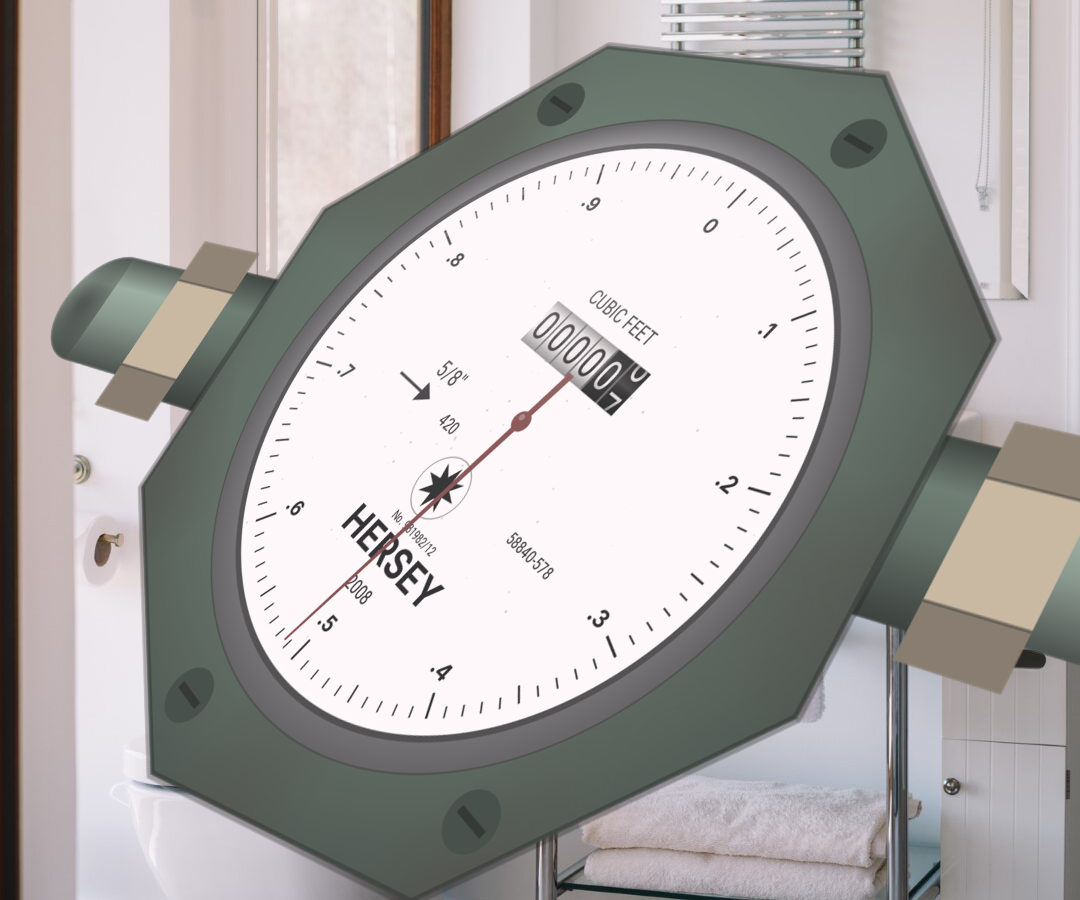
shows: value=6.51 unit=ft³
